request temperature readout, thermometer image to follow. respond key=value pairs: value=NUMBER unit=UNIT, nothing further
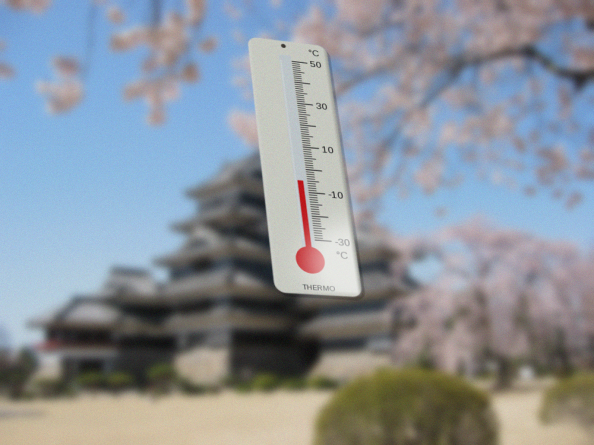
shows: value=-5 unit=°C
